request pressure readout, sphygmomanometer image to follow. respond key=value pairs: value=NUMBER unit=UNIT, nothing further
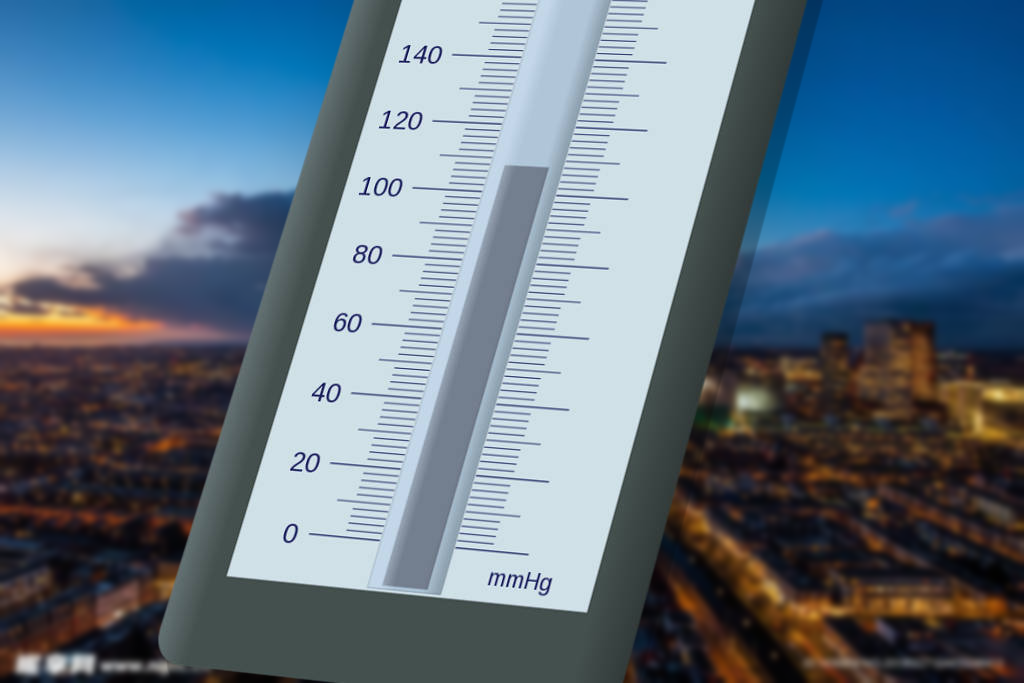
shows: value=108 unit=mmHg
